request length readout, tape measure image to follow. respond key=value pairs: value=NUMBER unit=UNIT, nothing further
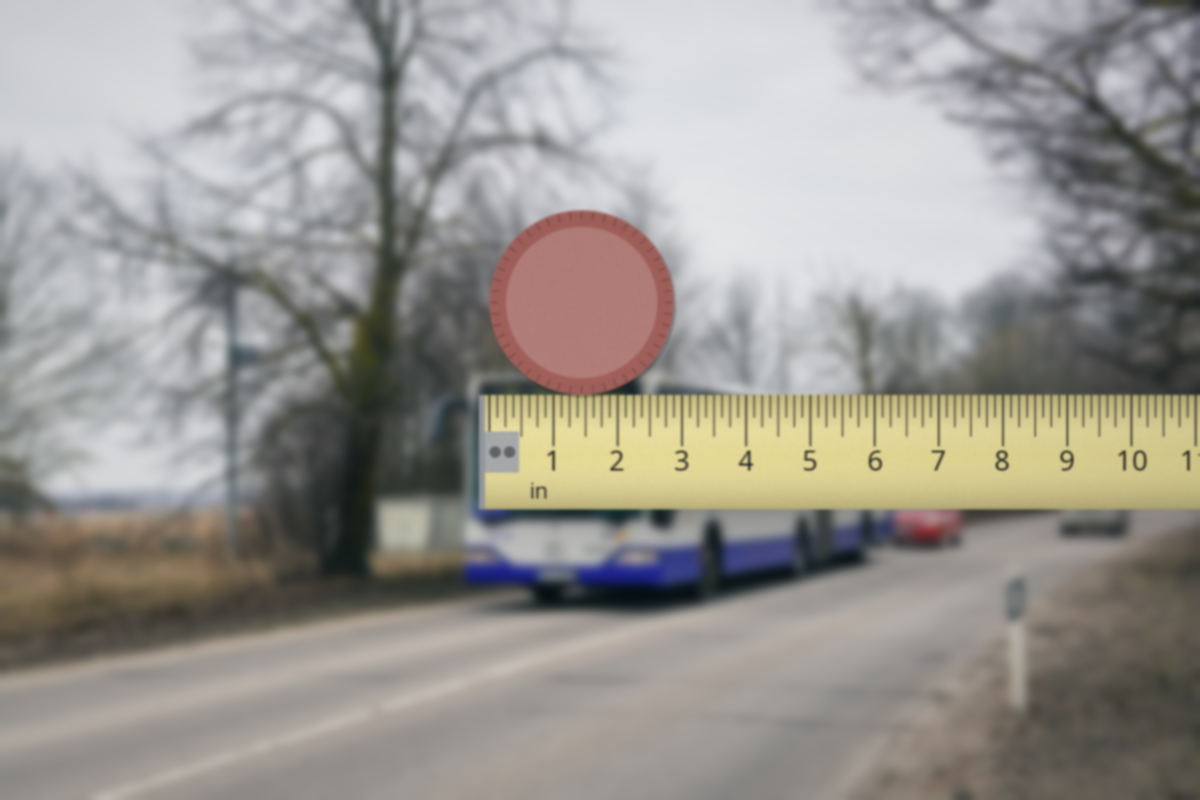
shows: value=2.875 unit=in
